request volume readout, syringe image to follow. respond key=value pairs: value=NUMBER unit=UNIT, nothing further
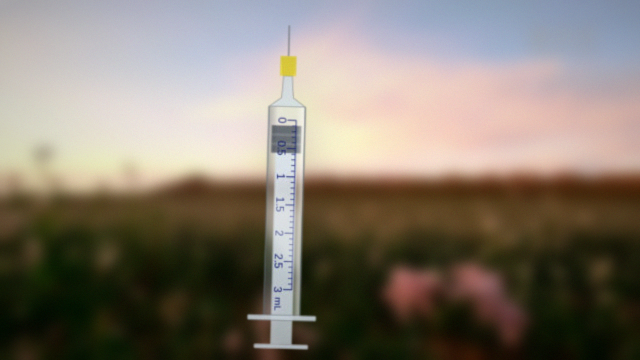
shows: value=0.1 unit=mL
